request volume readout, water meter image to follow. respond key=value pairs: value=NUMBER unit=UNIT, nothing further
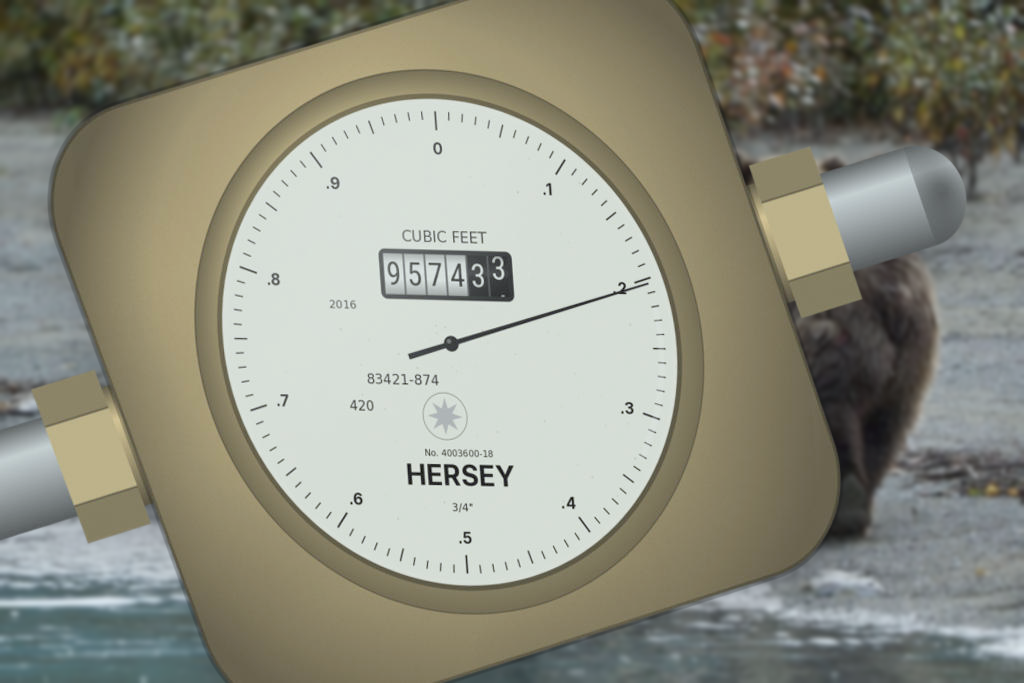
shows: value=957433.20 unit=ft³
